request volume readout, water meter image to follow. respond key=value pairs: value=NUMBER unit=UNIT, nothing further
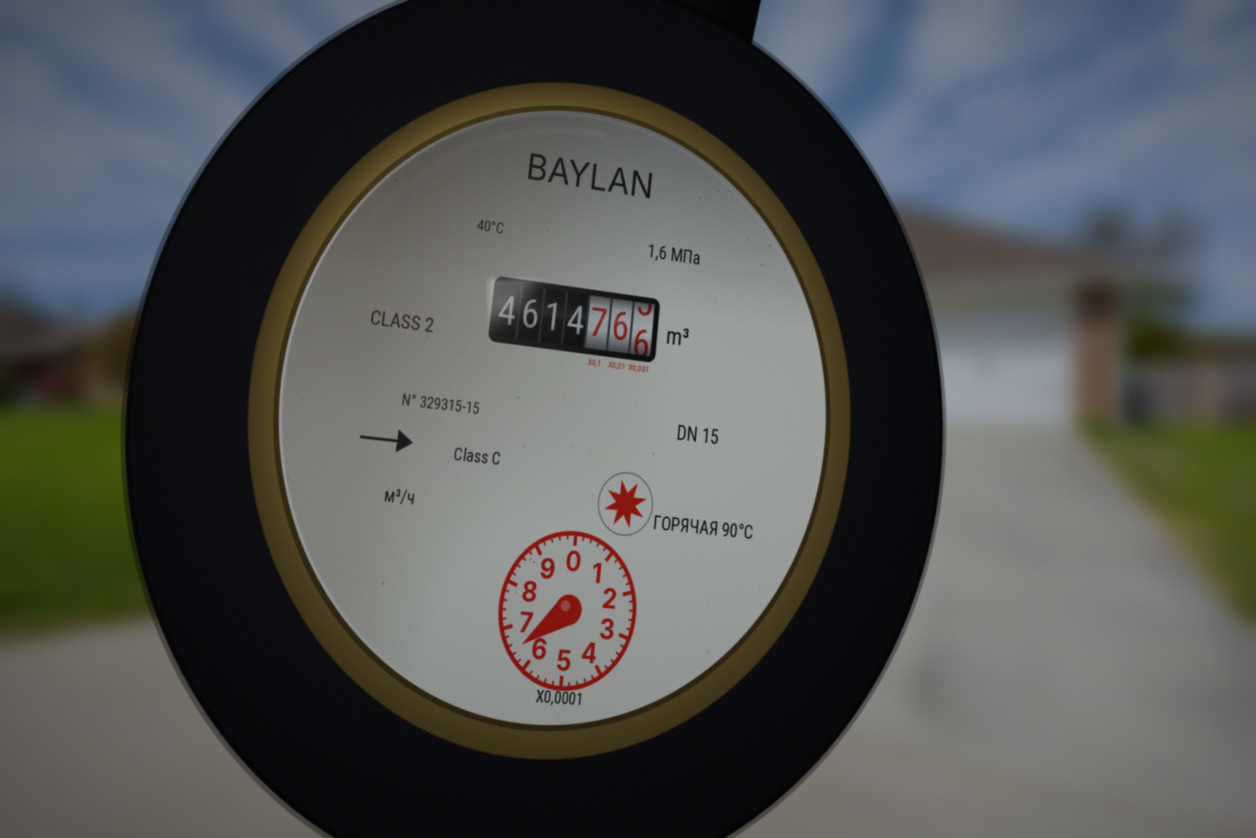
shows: value=4614.7656 unit=m³
